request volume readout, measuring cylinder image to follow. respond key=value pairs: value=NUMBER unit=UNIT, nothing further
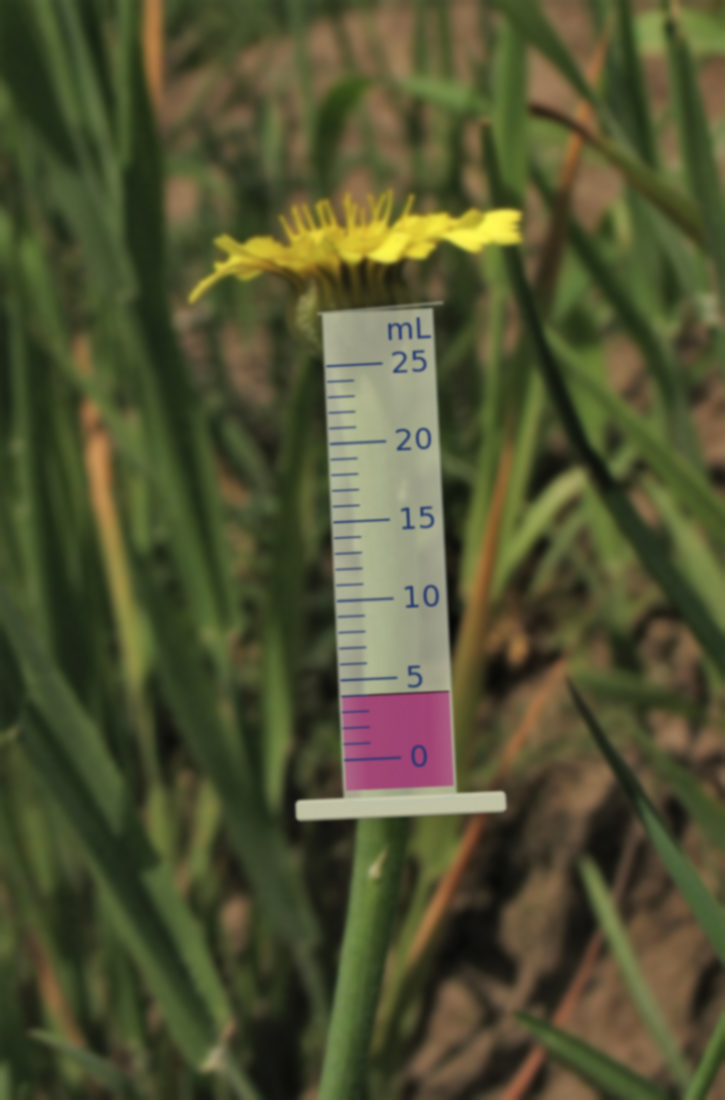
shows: value=4 unit=mL
